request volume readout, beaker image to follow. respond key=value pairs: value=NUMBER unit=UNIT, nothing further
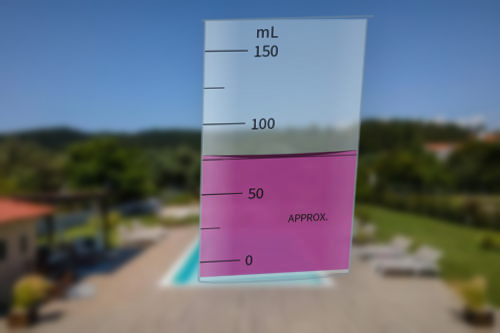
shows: value=75 unit=mL
